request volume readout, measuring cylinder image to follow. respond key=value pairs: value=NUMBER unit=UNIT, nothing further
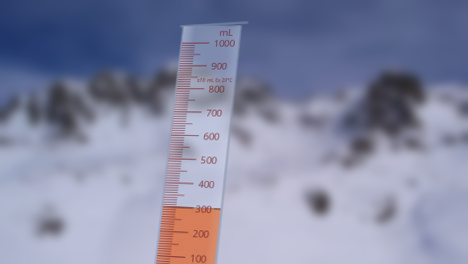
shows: value=300 unit=mL
